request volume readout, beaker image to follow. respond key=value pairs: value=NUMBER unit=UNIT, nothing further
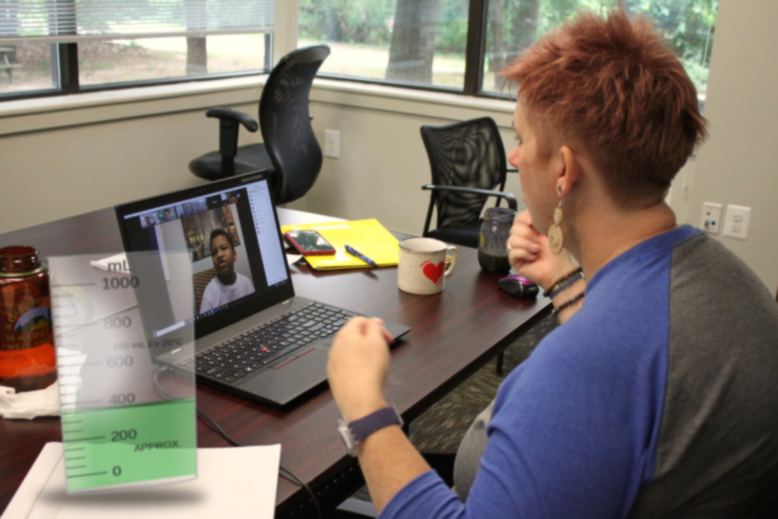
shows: value=350 unit=mL
